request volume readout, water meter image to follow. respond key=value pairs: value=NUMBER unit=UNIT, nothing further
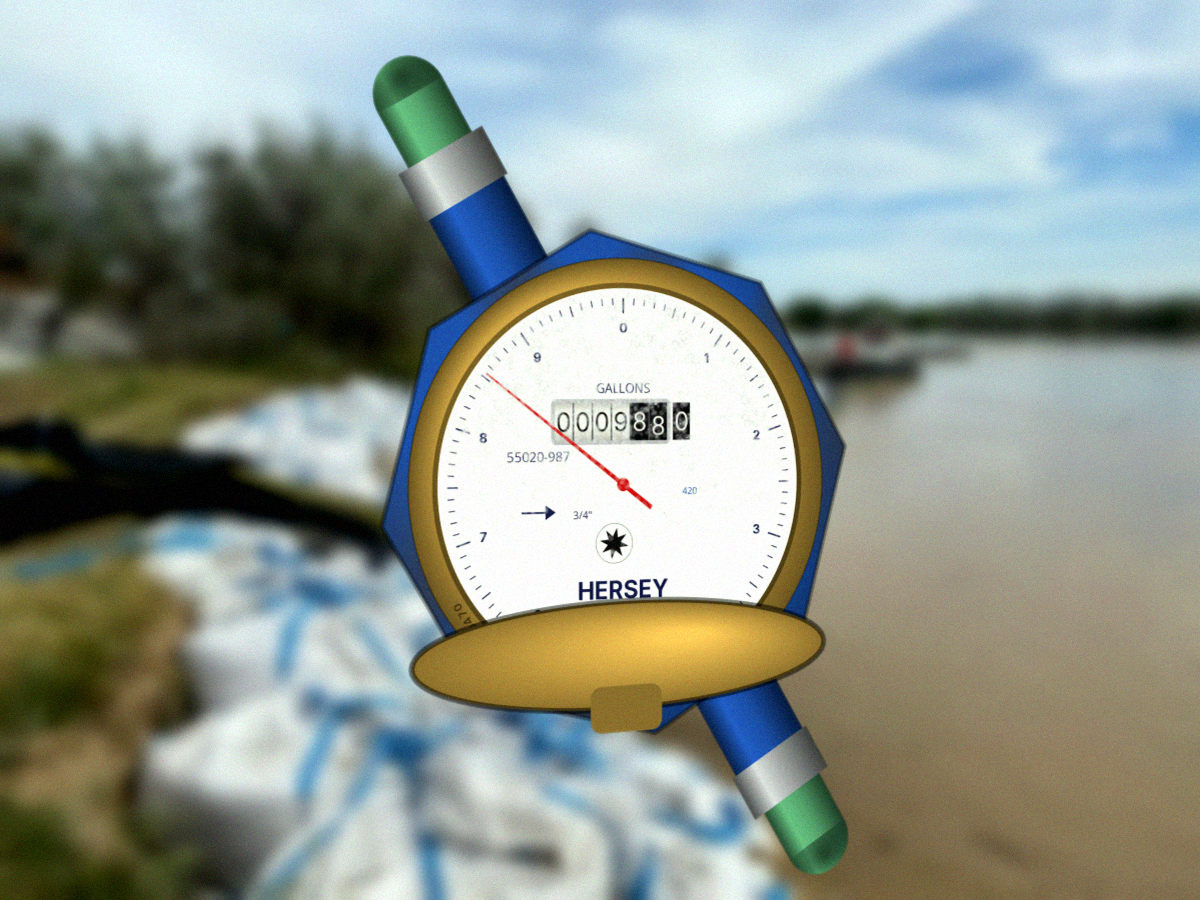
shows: value=9878.5 unit=gal
